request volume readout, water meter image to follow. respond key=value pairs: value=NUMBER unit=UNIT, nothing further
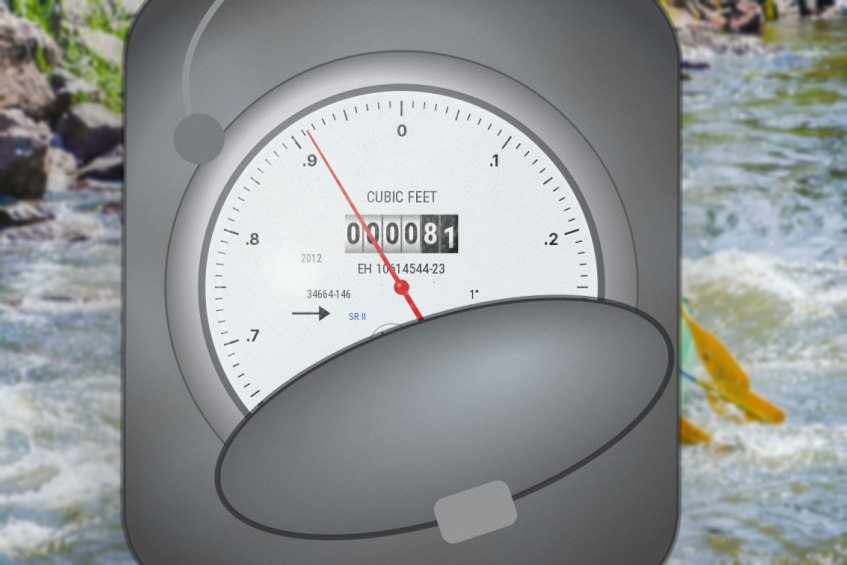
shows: value=80.91 unit=ft³
